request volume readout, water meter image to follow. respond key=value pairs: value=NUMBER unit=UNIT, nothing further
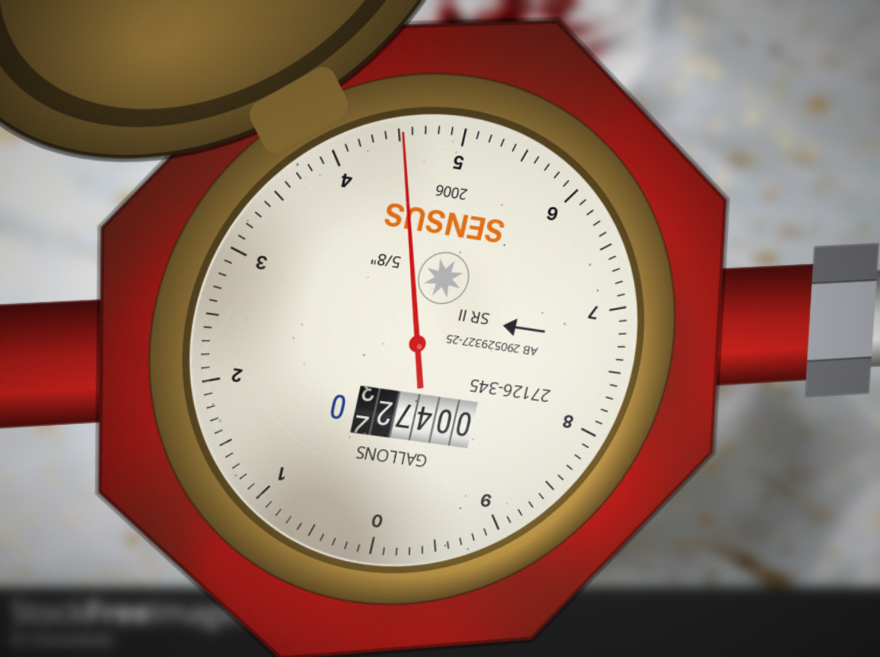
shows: value=47224.5 unit=gal
